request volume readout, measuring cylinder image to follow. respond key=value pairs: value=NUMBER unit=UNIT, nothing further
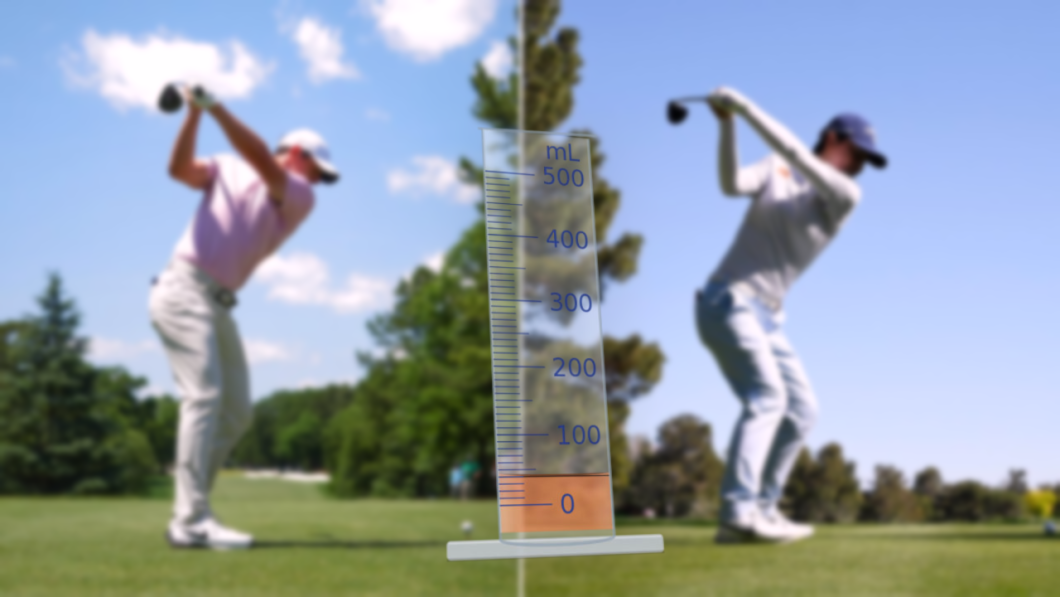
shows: value=40 unit=mL
